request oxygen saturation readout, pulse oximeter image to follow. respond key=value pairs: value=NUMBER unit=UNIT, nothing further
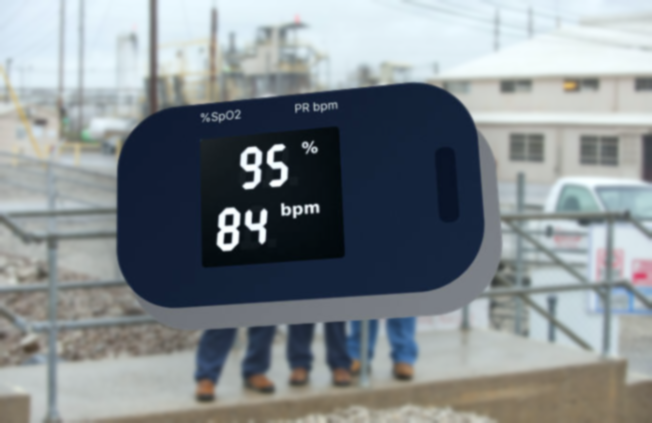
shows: value=95 unit=%
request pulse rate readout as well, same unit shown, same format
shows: value=84 unit=bpm
